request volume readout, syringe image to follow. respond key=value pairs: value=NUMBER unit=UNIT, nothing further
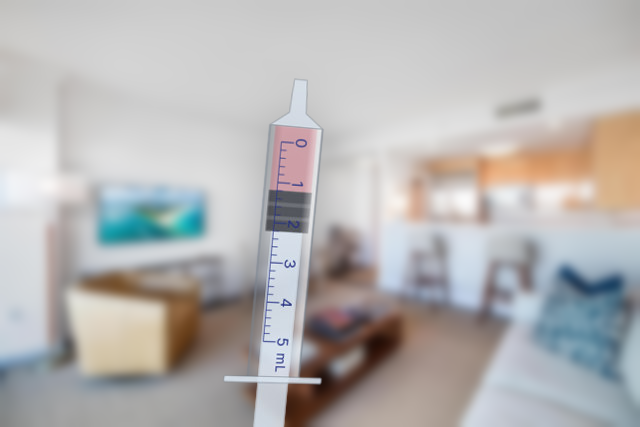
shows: value=1.2 unit=mL
